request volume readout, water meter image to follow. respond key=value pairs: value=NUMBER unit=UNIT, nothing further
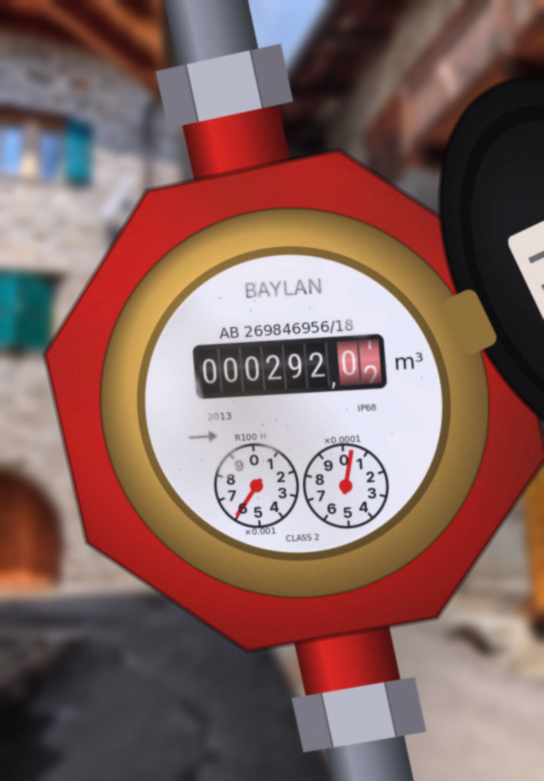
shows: value=292.0160 unit=m³
